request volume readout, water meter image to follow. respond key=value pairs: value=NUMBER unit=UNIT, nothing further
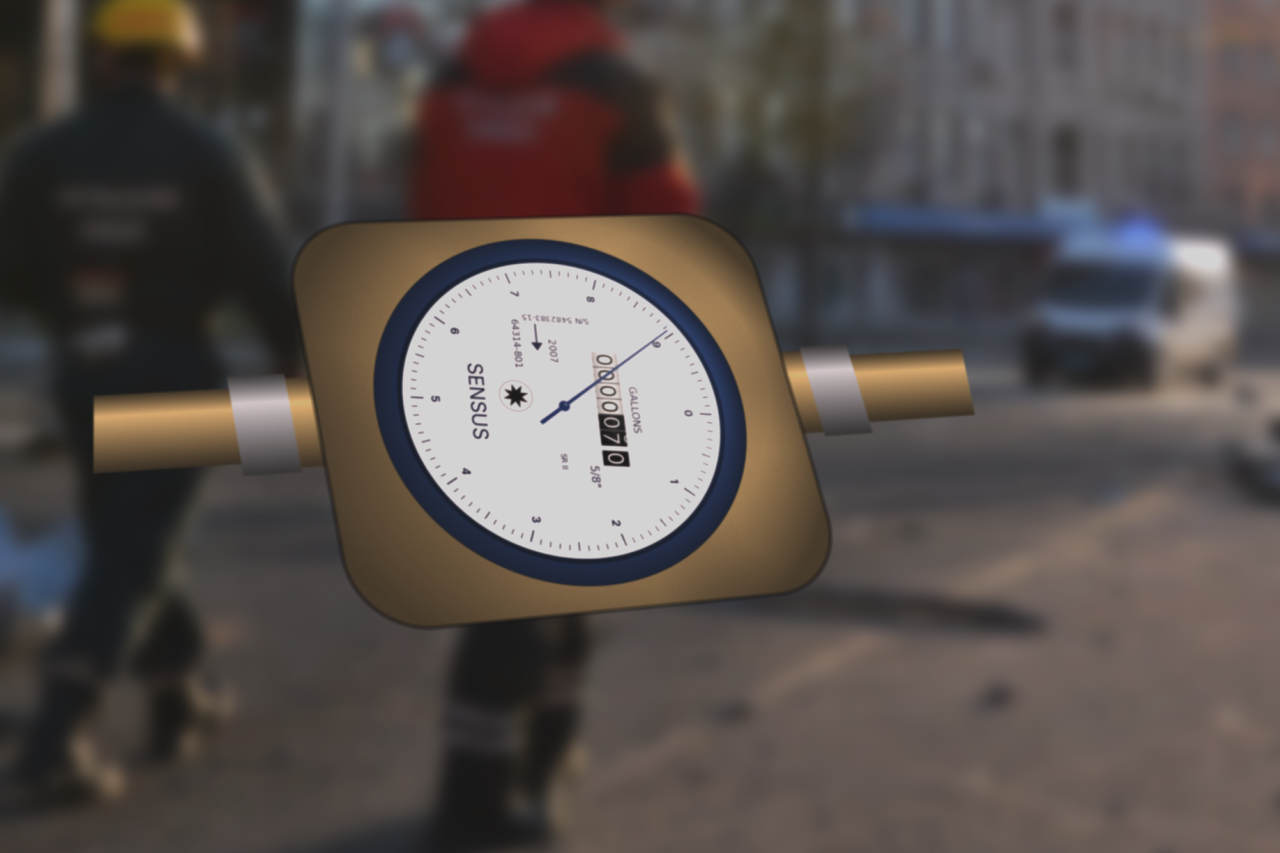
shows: value=68.9 unit=gal
